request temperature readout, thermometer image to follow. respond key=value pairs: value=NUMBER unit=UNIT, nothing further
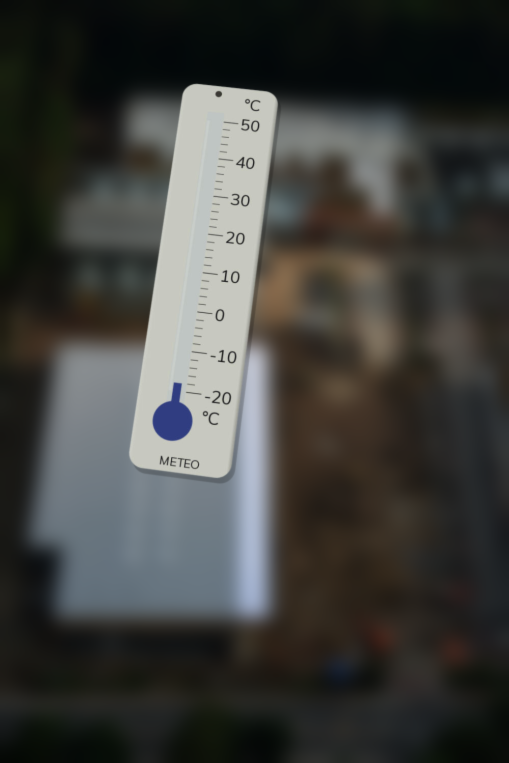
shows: value=-18 unit=°C
